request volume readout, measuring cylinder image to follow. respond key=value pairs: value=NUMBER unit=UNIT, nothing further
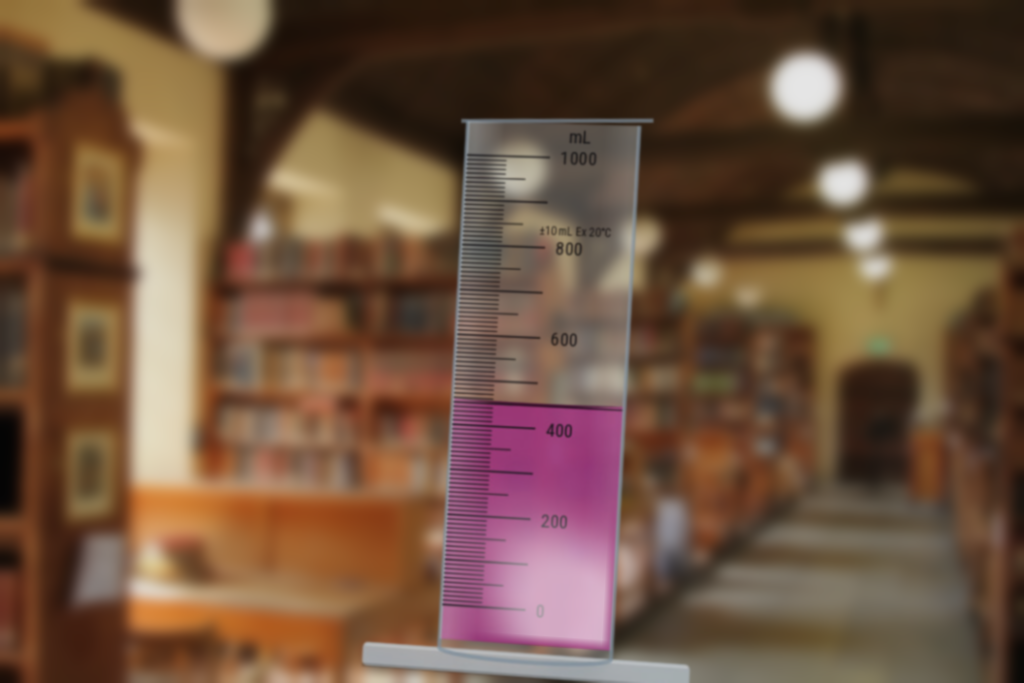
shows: value=450 unit=mL
